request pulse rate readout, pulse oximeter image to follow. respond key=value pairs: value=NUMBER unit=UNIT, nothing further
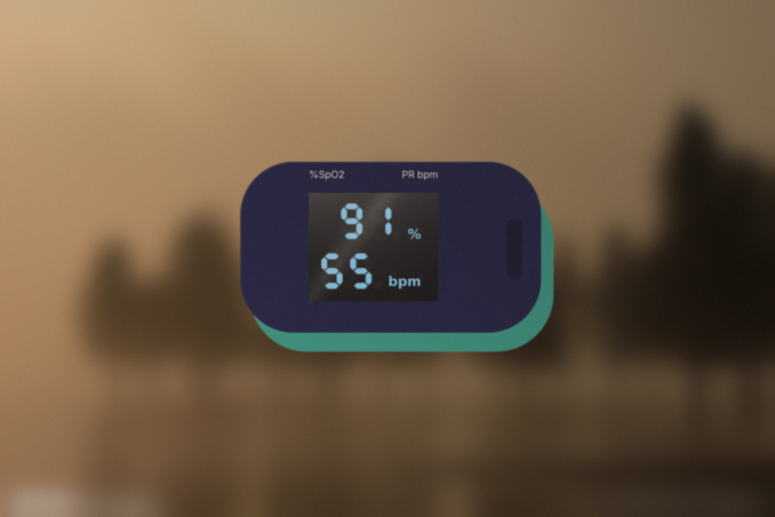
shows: value=55 unit=bpm
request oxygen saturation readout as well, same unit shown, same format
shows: value=91 unit=%
